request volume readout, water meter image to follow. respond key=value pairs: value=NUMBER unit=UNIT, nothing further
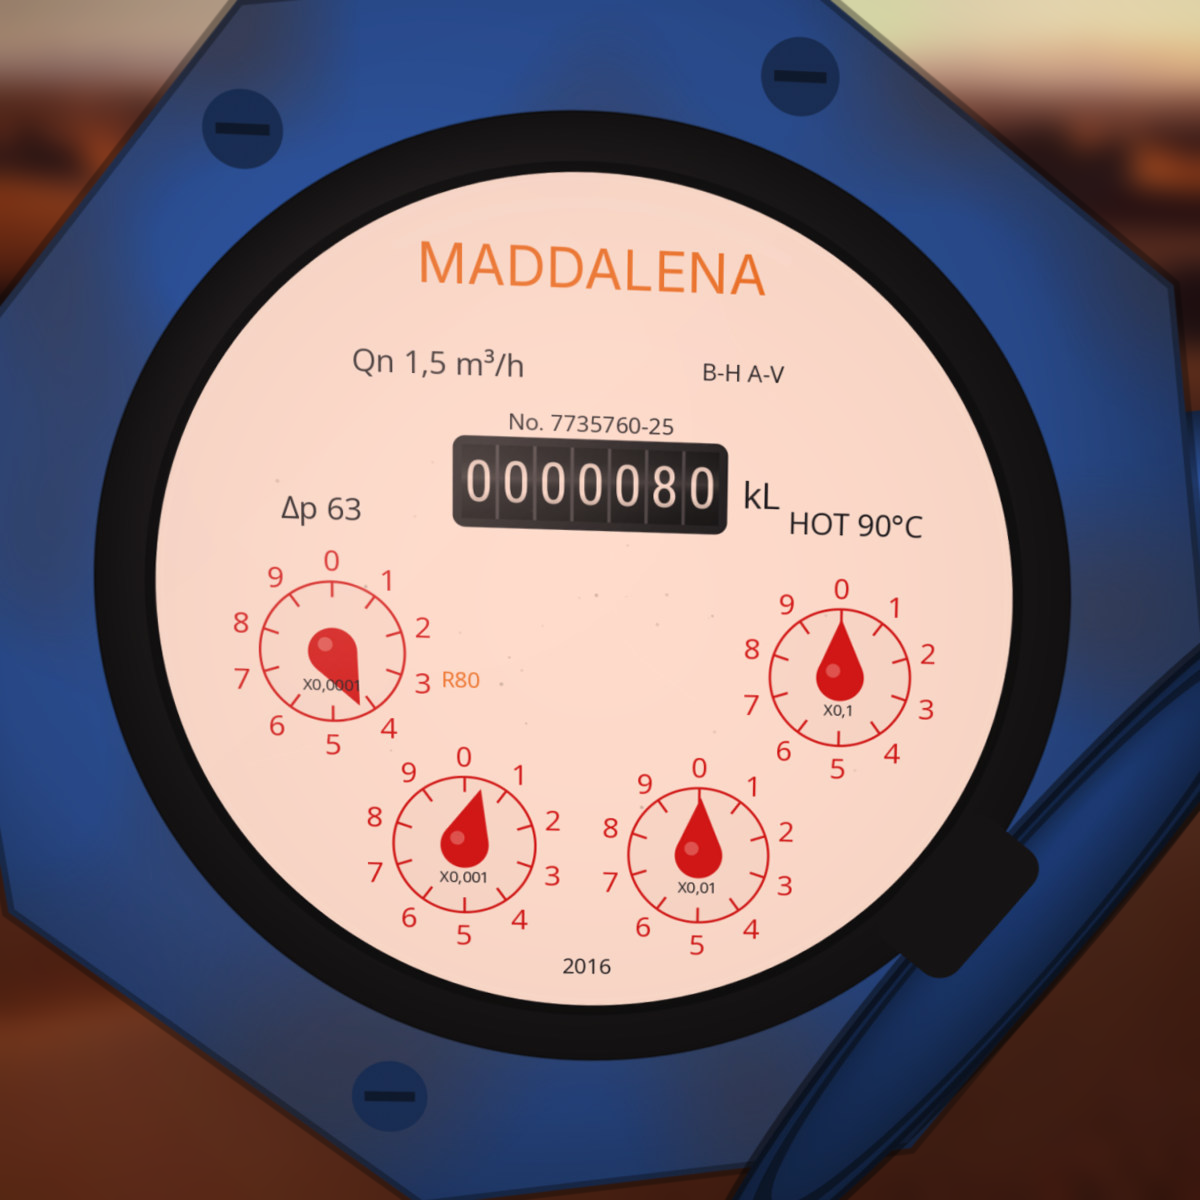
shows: value=80.0004 unit=kL
